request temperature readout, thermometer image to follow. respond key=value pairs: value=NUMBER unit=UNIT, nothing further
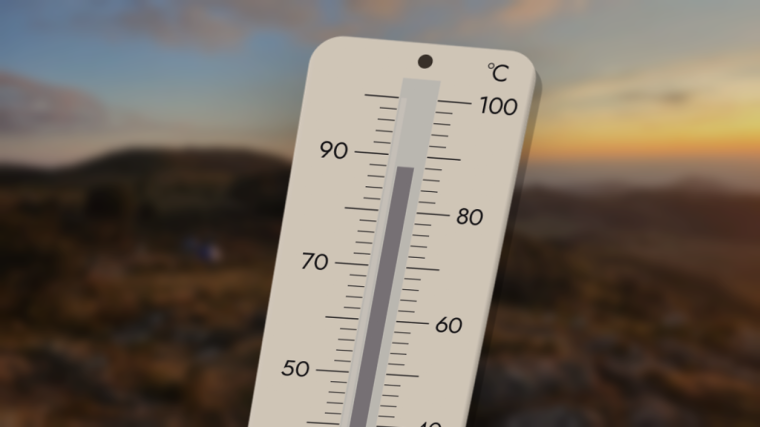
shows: value=88 unit=°C
